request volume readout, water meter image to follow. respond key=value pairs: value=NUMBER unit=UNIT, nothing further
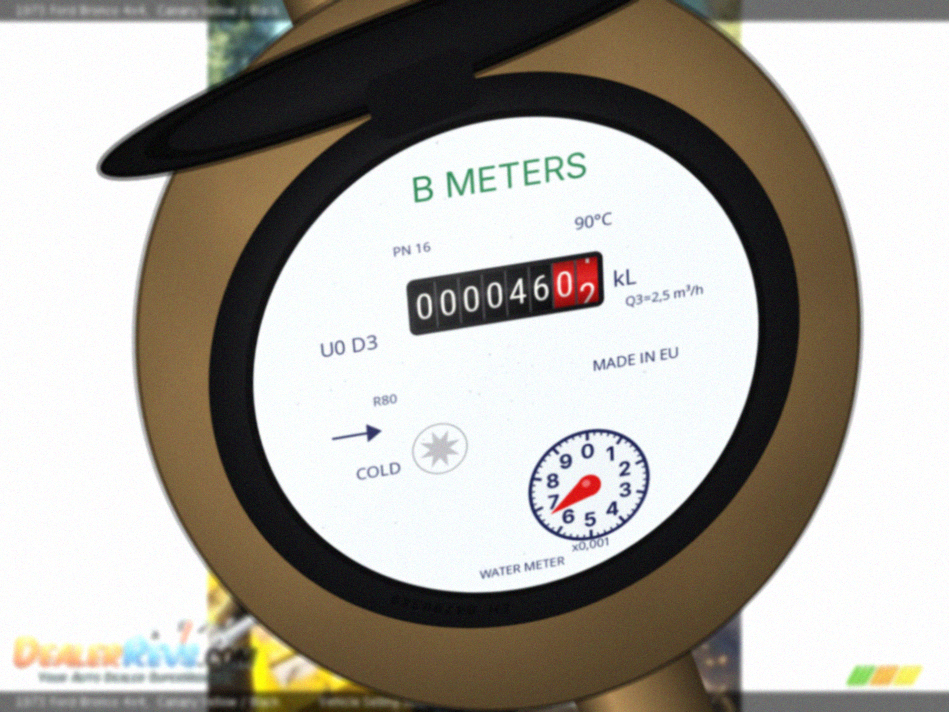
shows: value=46.016 unit=kL
